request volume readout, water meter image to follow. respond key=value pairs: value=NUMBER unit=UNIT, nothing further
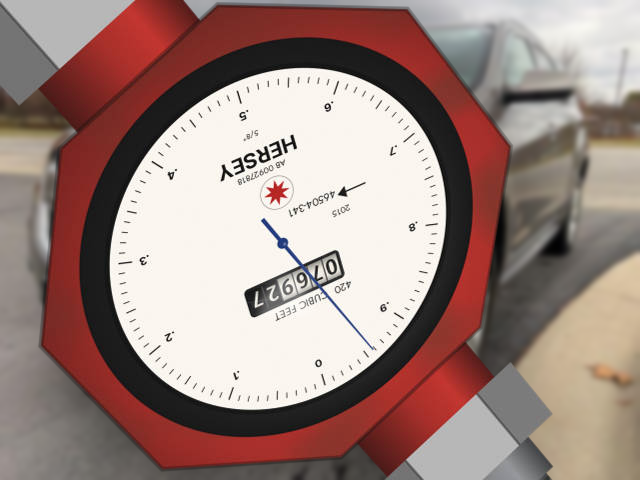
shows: value=76926.94 unit=ft³
